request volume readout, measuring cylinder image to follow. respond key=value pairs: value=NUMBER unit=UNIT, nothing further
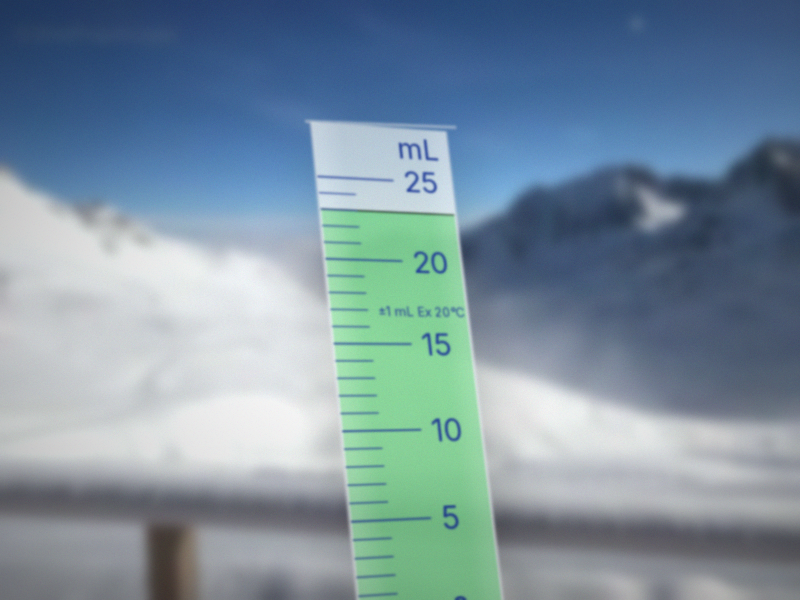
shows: value=23 unit=mL
